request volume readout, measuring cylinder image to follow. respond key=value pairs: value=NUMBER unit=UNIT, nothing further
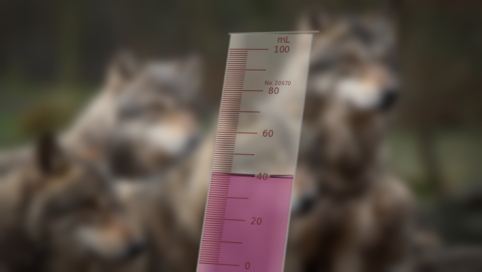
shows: value=40 unit=mL
